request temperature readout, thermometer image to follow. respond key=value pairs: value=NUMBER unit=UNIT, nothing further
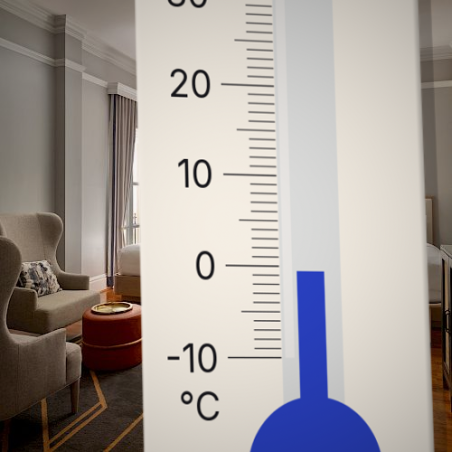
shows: value=-0.5 unit=°C
